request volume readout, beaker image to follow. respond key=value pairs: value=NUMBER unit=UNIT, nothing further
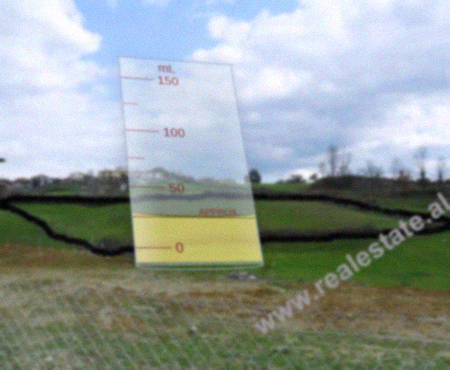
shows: value=25 unit=mL
